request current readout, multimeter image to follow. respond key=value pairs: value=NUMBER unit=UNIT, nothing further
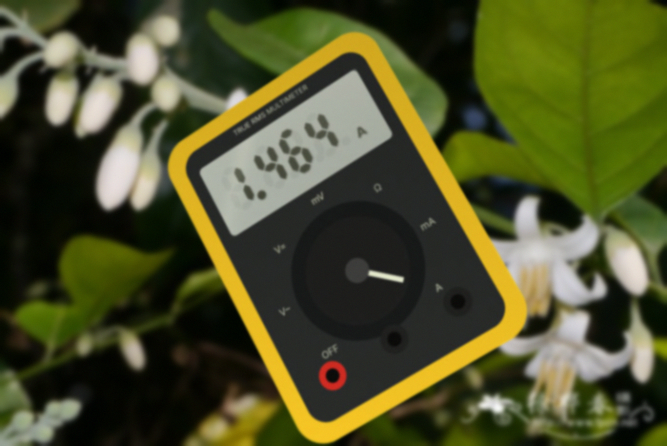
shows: value=1.464 unit=A
